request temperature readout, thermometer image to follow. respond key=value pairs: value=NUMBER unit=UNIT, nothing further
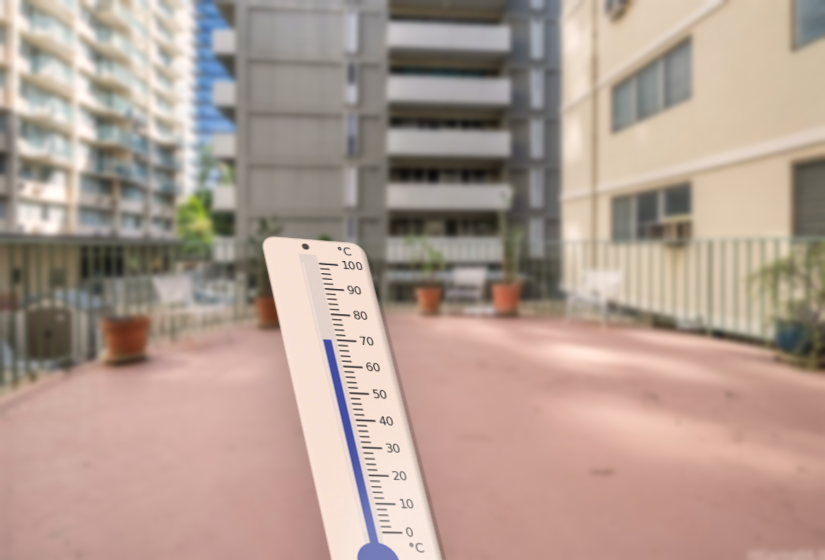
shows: value=70 unit=°C
